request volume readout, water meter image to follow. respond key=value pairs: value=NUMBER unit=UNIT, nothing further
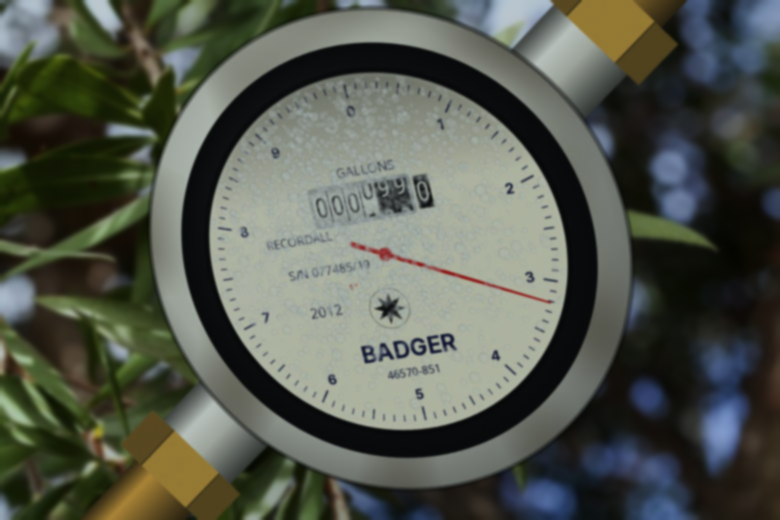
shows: value=993.2 unit=gal
